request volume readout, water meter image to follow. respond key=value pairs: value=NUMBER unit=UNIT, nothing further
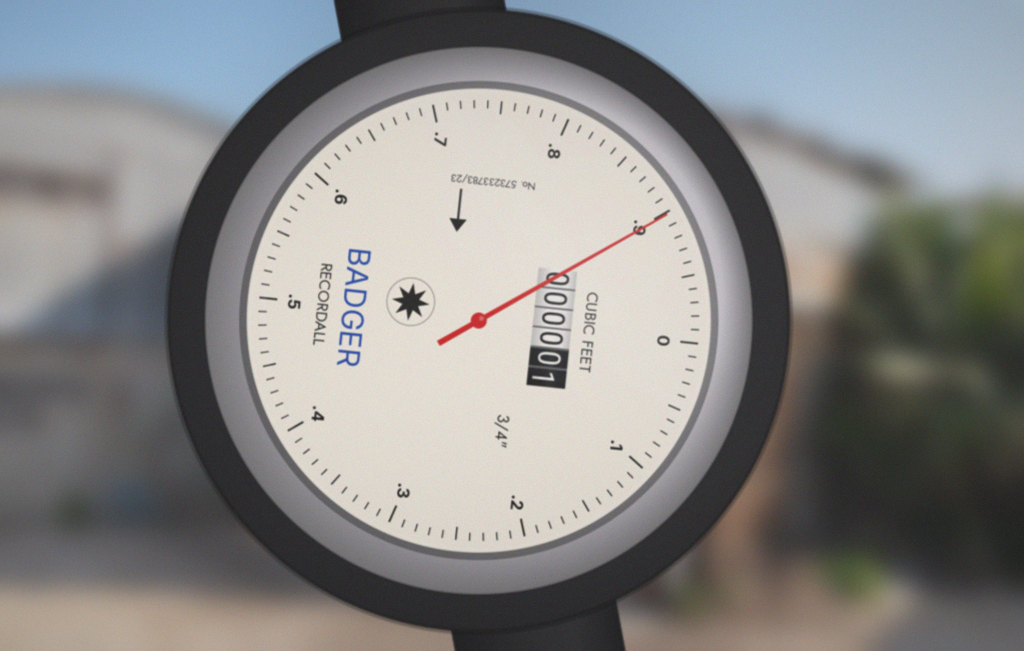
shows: value=0.90 unit=ft³
